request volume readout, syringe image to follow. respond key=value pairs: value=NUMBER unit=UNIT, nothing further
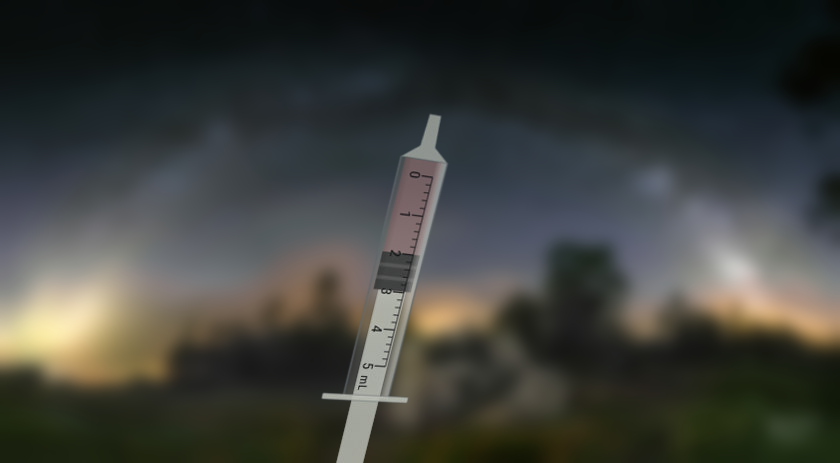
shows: value=2 unit=mL
